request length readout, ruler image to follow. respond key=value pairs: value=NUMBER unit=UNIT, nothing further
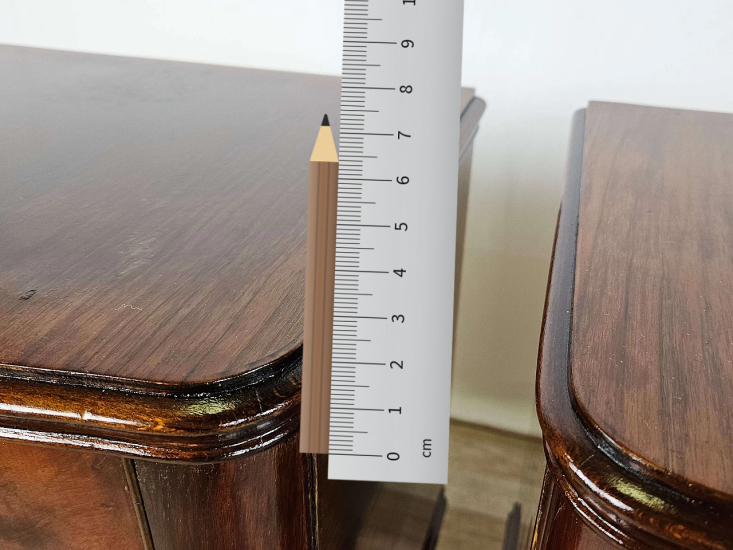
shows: value=7.4 unit=cm
